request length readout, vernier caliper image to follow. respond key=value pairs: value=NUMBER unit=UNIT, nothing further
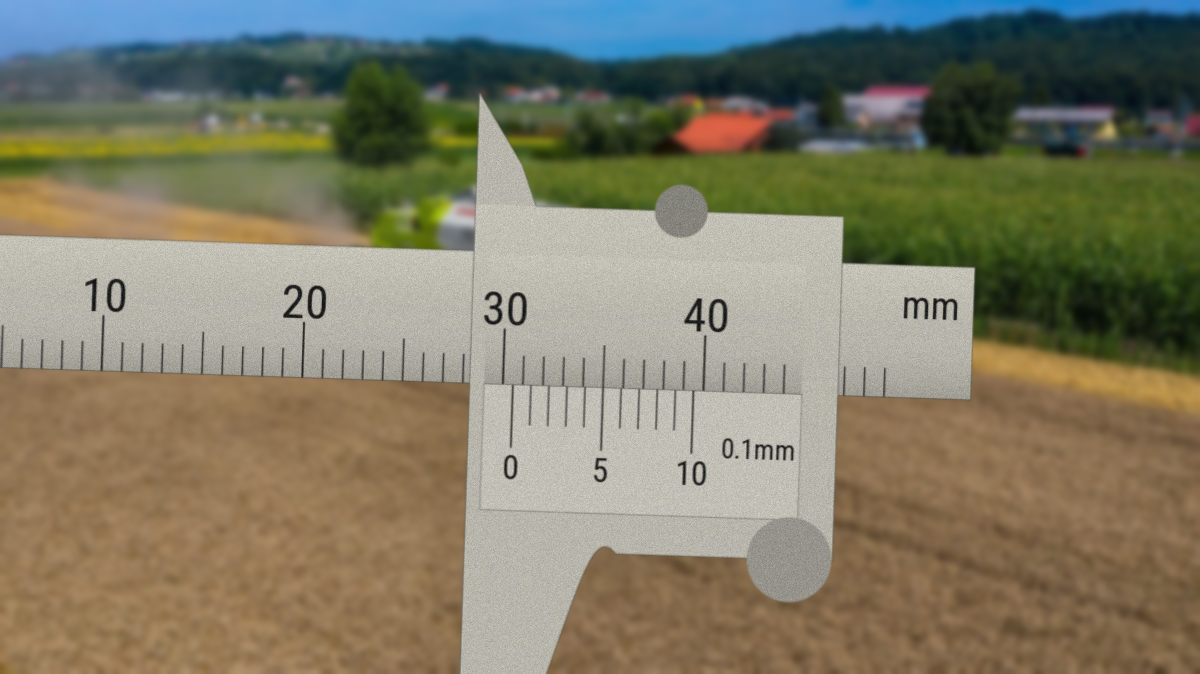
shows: value=30.5 unit=mm
